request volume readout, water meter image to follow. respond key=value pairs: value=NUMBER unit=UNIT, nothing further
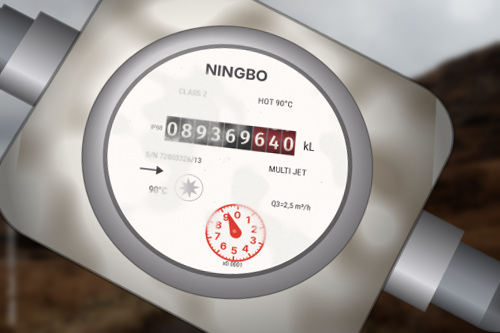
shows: value=89369.6399 unit=kL
